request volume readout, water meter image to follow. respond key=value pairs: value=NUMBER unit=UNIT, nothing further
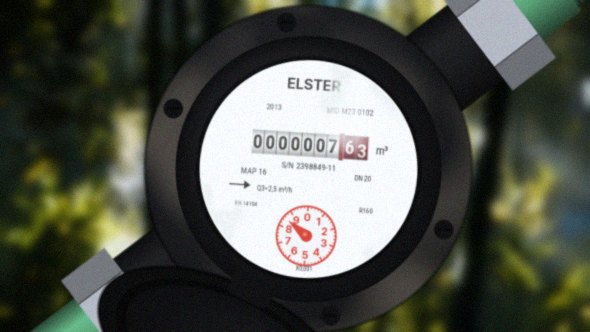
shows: value=7.628 unit=m³
